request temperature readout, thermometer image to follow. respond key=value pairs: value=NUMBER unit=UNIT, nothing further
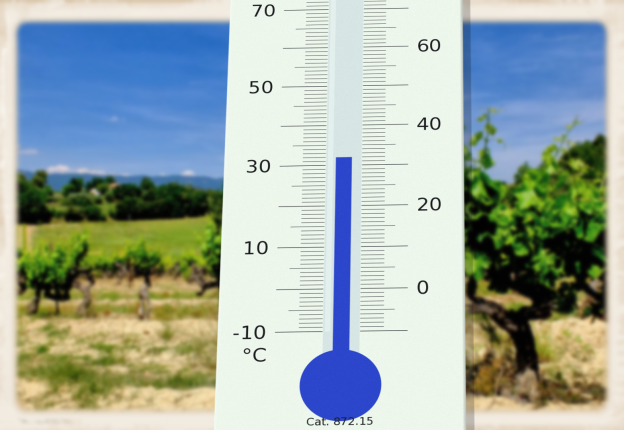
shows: value=32 unit=°C
